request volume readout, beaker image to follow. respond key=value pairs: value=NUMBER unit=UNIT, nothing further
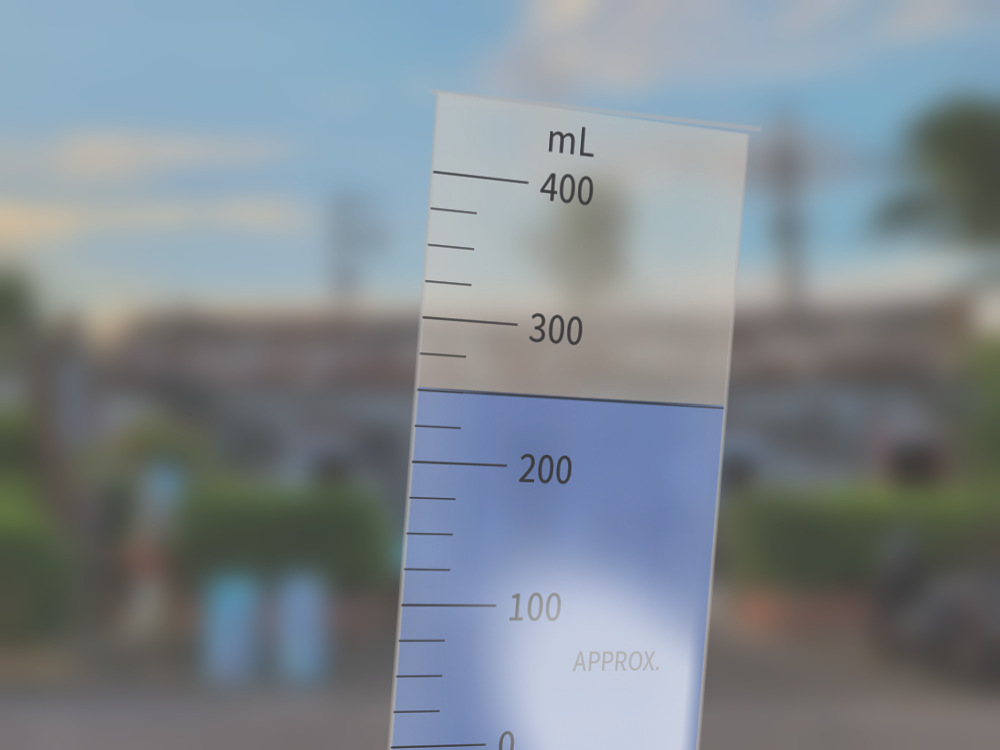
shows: value=250 unit=mL
